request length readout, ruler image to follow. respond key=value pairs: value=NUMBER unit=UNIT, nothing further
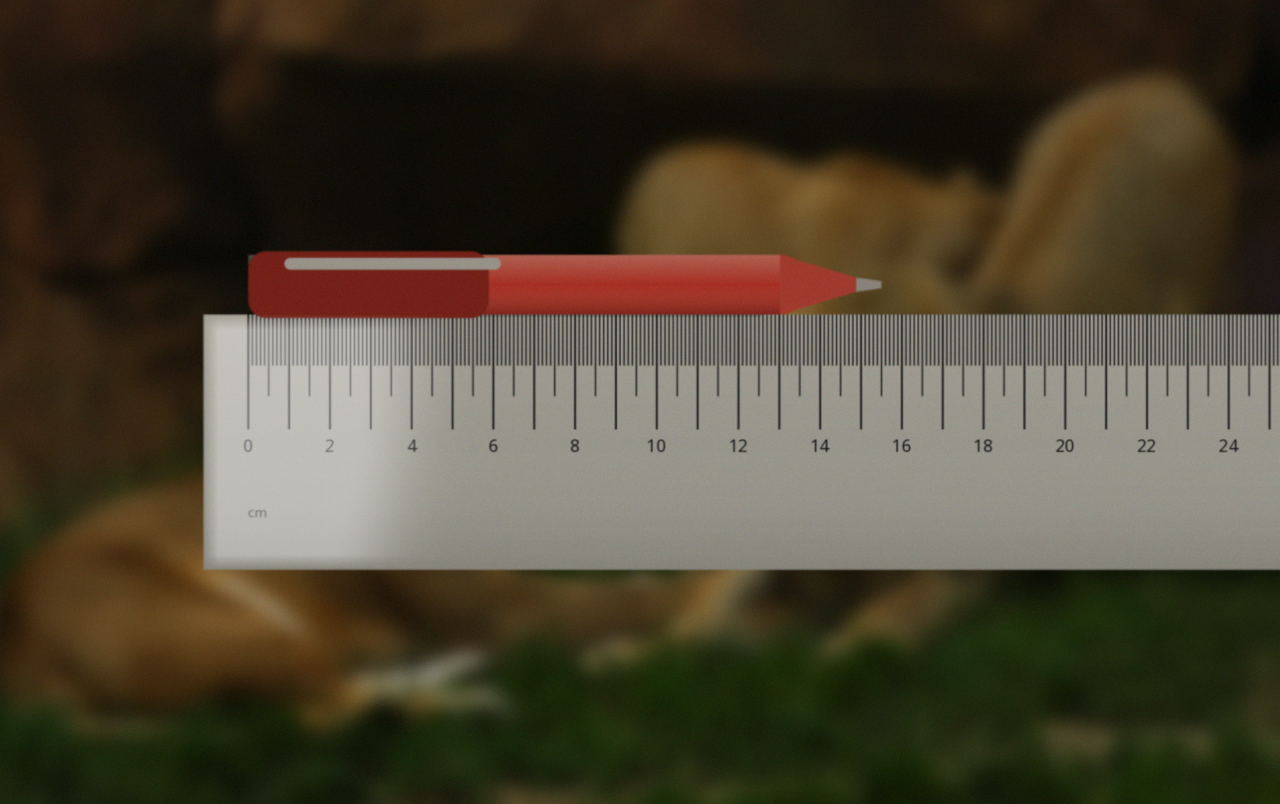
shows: value=15.5 unit=cm
